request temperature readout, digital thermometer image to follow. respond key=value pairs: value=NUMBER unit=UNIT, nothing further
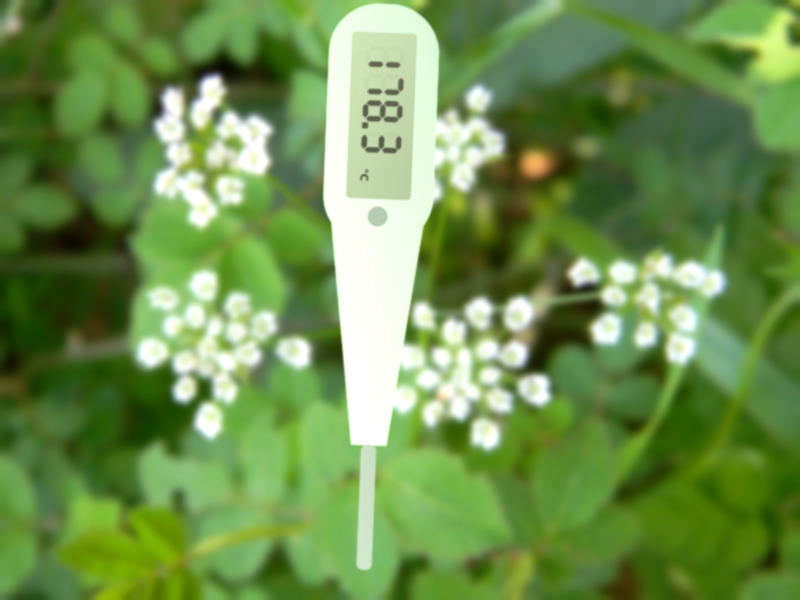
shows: value=178.3 unit=°C
